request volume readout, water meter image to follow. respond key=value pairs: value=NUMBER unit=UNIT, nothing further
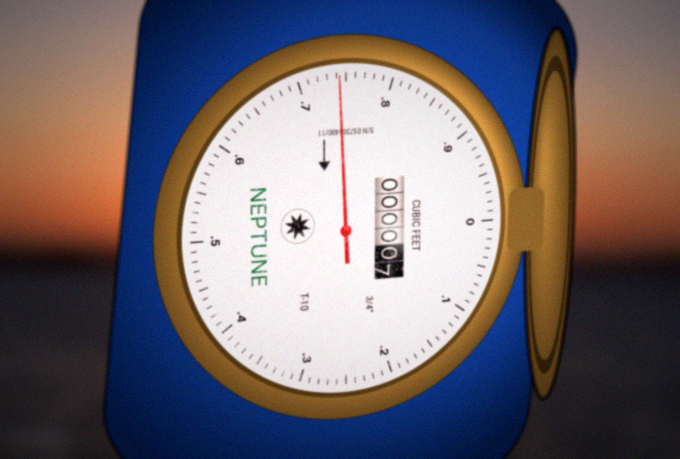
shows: value=6.74 unit=ft³
